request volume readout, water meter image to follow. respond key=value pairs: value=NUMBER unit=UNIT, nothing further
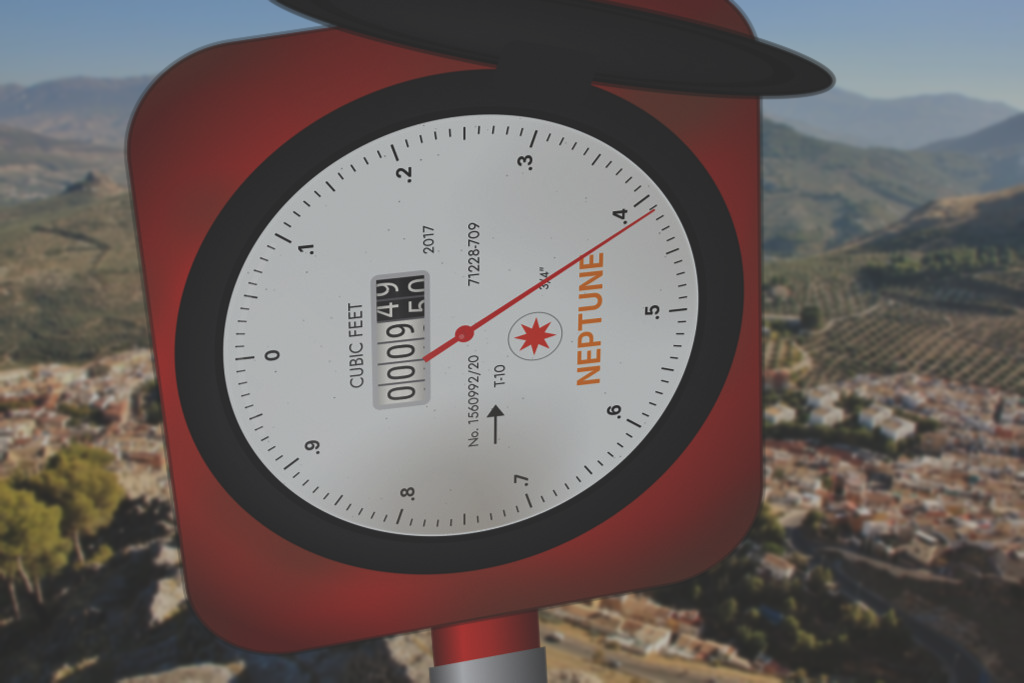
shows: value=949.41 unit=ft³
